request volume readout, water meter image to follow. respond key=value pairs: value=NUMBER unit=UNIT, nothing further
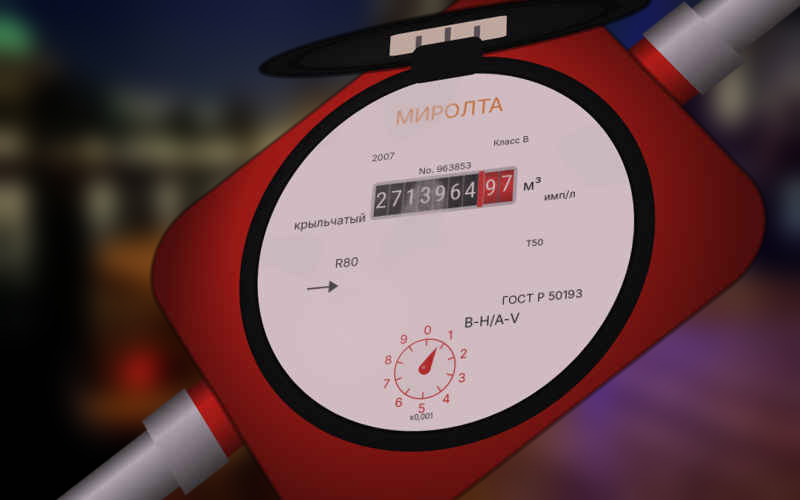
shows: value=2713964.970 unit=m³
